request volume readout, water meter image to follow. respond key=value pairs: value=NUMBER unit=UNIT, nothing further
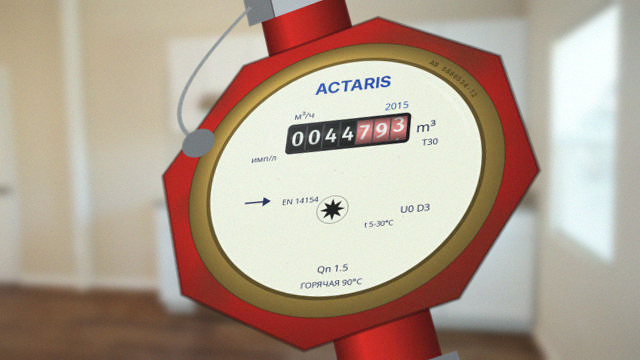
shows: value=44.793 unit=m³
